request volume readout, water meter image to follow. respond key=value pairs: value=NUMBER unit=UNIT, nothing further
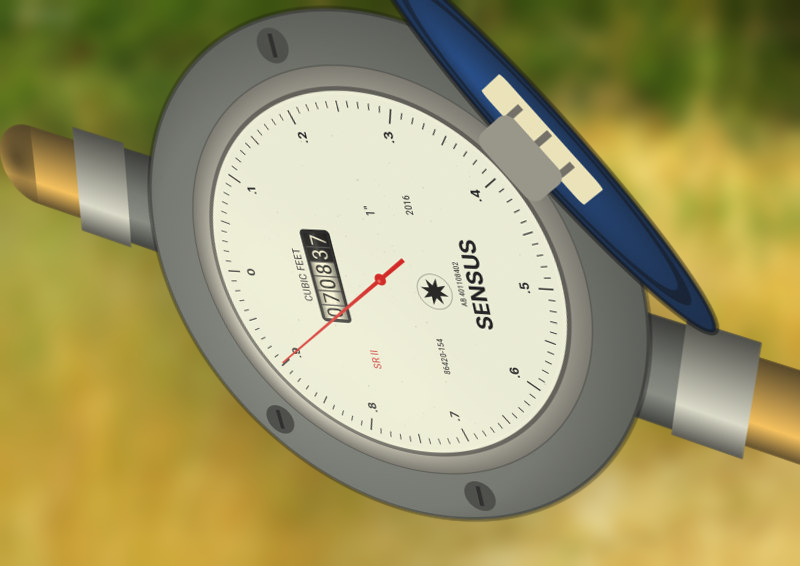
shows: value=70836.90 unit=ft³
